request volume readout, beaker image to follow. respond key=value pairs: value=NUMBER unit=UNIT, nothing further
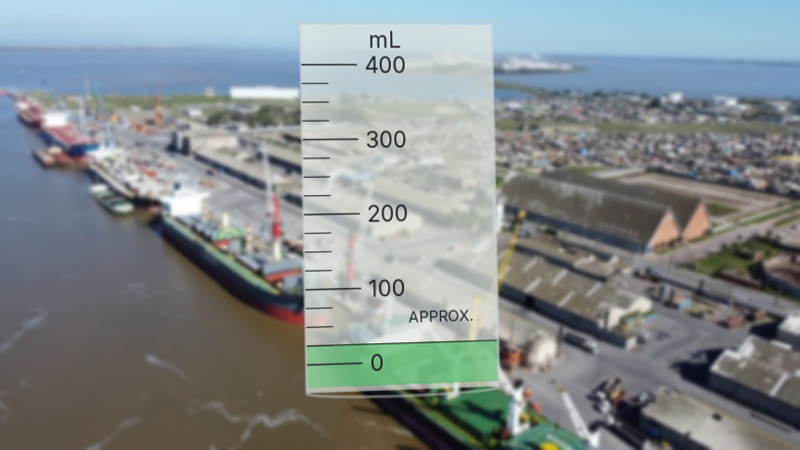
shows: value=25 unit=mL
